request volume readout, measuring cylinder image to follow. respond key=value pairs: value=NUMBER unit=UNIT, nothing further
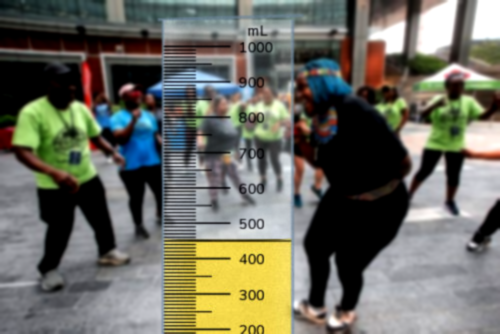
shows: value=450 unit=mL
